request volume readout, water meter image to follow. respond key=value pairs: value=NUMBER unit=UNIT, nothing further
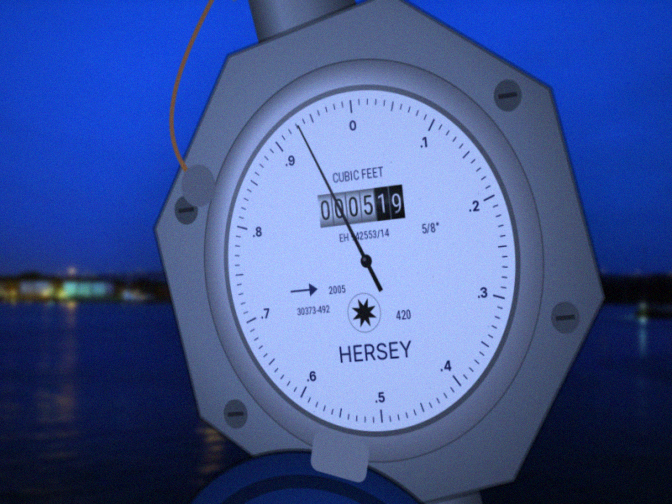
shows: value=518.93 unit=ft³
